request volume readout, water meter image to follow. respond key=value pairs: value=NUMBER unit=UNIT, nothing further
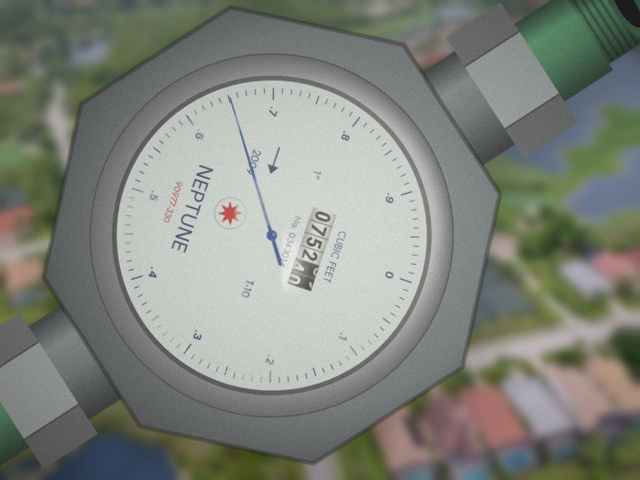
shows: value=75239.65 unit=ft³
